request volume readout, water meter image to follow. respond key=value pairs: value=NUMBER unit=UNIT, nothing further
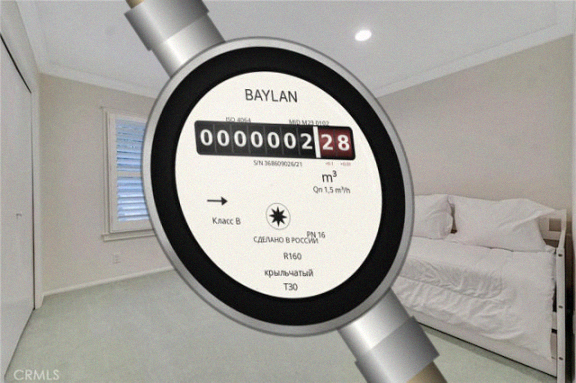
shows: value=2.28 unit=m³
